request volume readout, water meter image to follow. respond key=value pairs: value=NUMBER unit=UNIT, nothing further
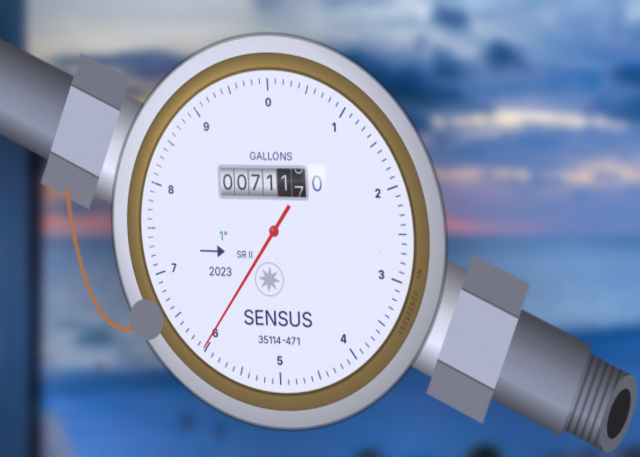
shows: value=71166.0 unit=gal
